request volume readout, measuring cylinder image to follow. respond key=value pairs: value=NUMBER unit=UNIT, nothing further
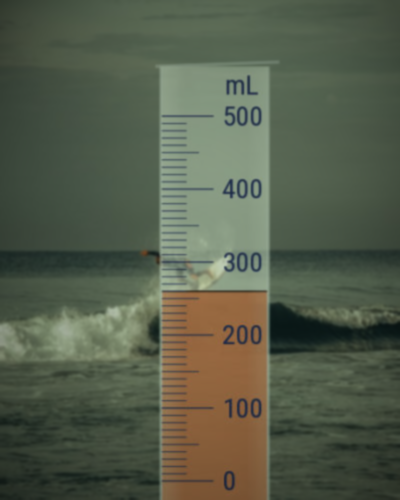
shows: value=260 unit=mL
